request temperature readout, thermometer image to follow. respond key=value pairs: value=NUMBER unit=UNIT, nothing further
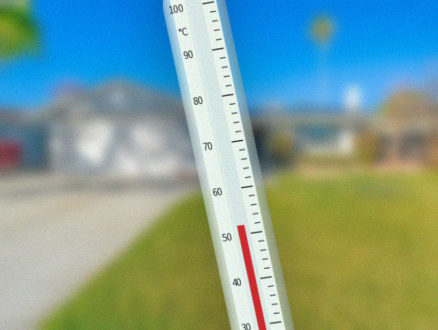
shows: value=52 unit=°C
